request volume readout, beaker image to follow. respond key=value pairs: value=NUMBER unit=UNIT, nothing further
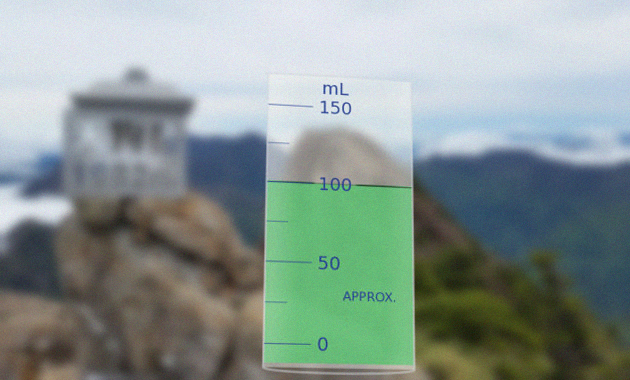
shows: value=100 unit=mL
